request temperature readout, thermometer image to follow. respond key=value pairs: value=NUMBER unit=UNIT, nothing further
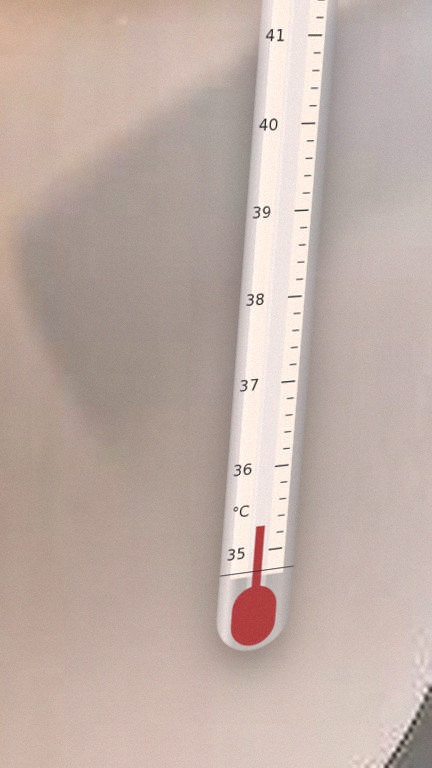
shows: value=35.3 unit=°C
